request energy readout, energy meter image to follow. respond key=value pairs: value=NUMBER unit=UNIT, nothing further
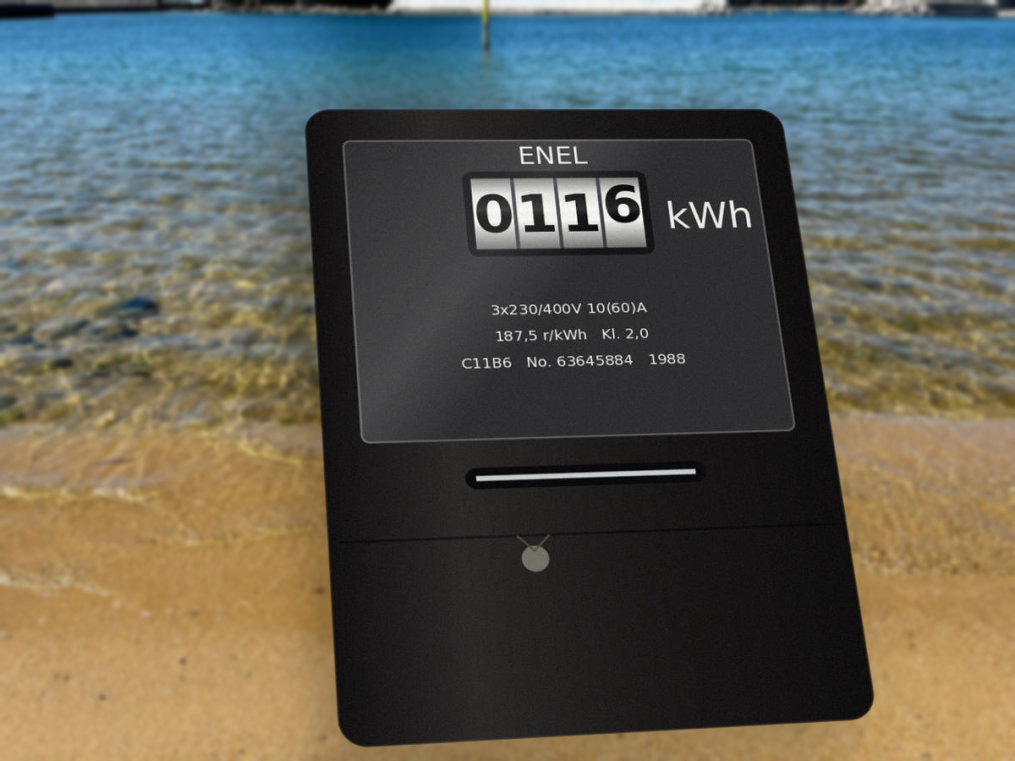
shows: value=116 unit=kWh
